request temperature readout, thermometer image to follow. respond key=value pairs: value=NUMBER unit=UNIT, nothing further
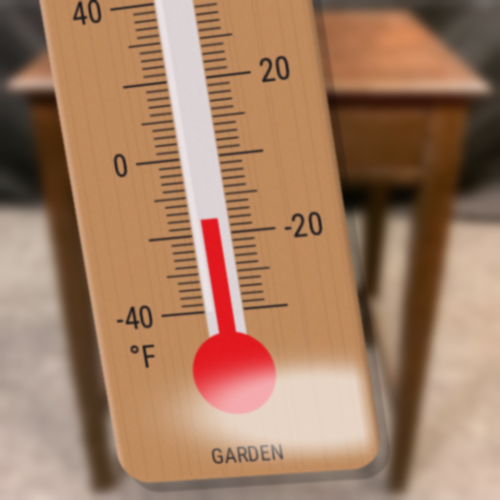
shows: value=-16 unit=°F
